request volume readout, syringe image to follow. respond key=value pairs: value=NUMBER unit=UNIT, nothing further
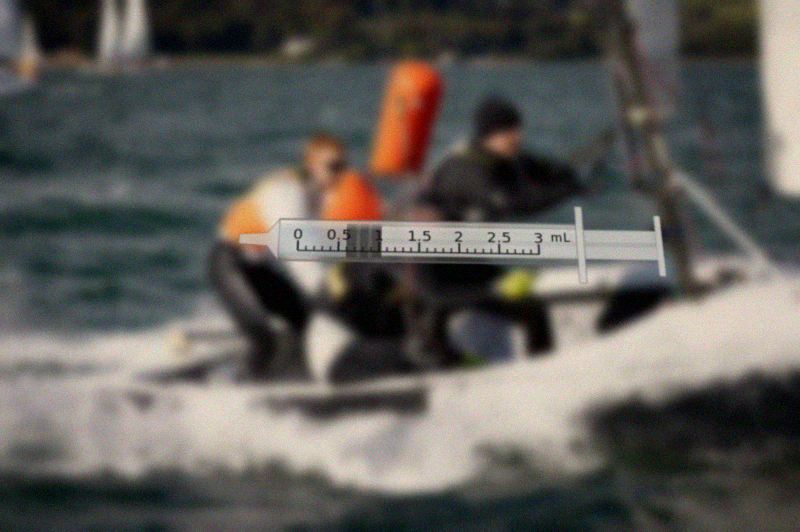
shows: value=0.6 unit=mL
